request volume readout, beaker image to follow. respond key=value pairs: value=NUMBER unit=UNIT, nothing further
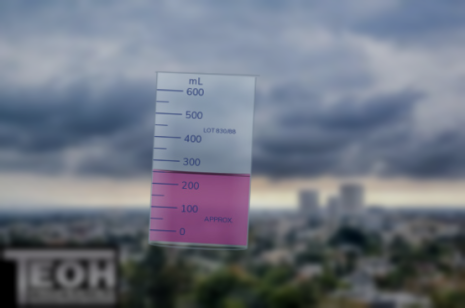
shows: value=250 unit=mL
